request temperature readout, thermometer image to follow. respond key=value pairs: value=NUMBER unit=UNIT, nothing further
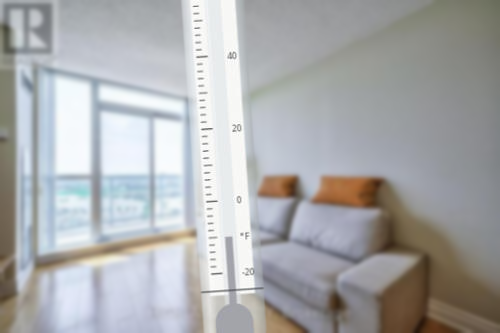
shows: value=-10 unit=°F
